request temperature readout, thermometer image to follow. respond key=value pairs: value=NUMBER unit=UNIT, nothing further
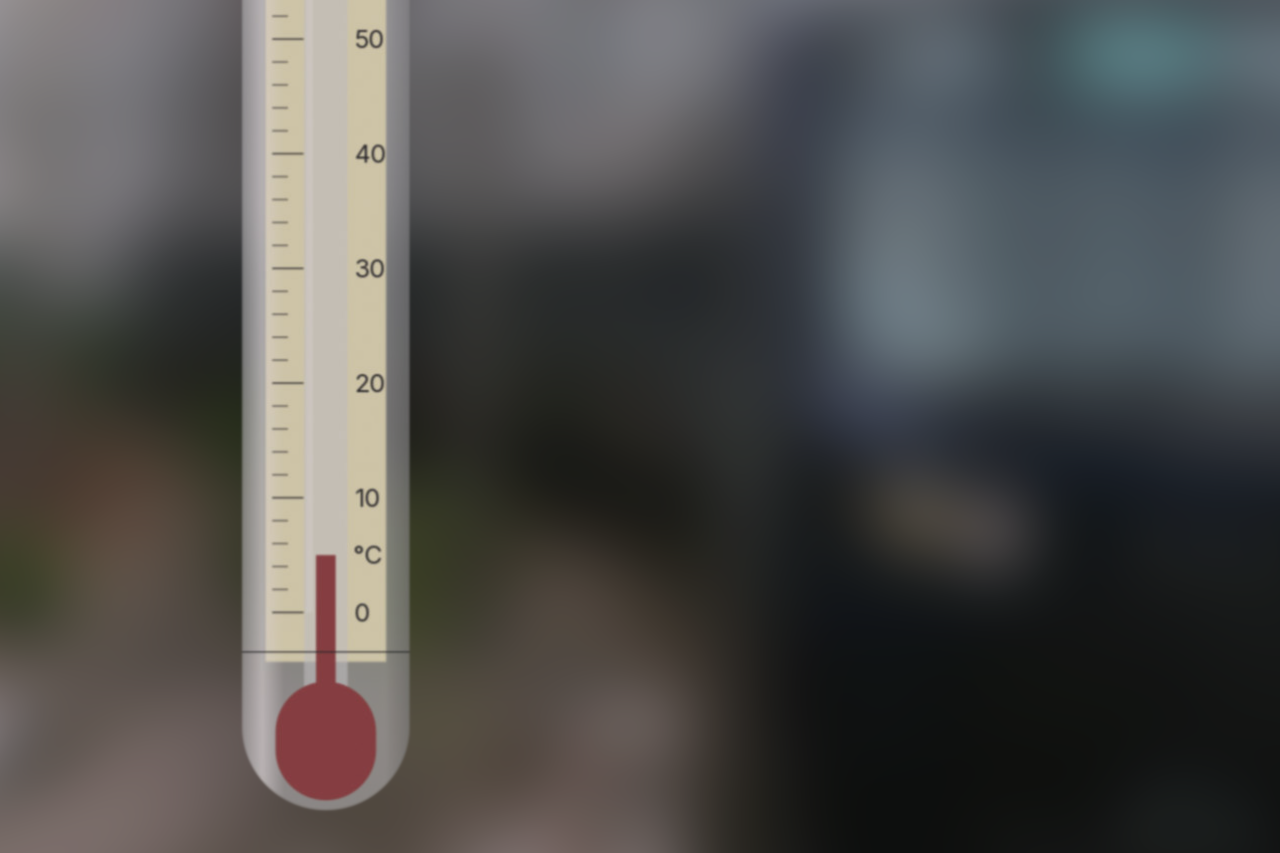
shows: value=5 unit=°C
